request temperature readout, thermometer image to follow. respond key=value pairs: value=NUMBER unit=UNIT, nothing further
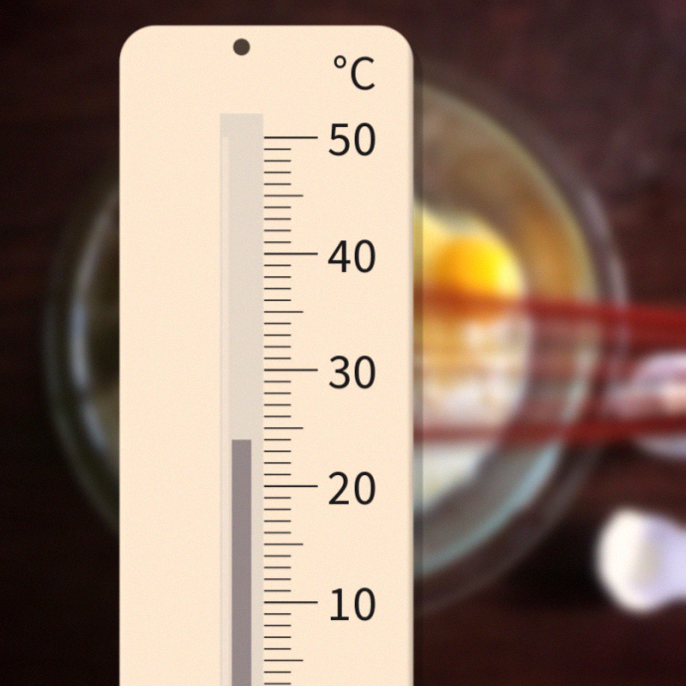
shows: value=24 unit=°C
